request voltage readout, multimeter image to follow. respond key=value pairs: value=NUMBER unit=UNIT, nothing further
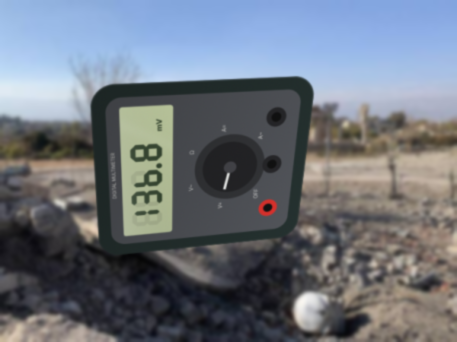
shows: value=136.8 unit=mV
